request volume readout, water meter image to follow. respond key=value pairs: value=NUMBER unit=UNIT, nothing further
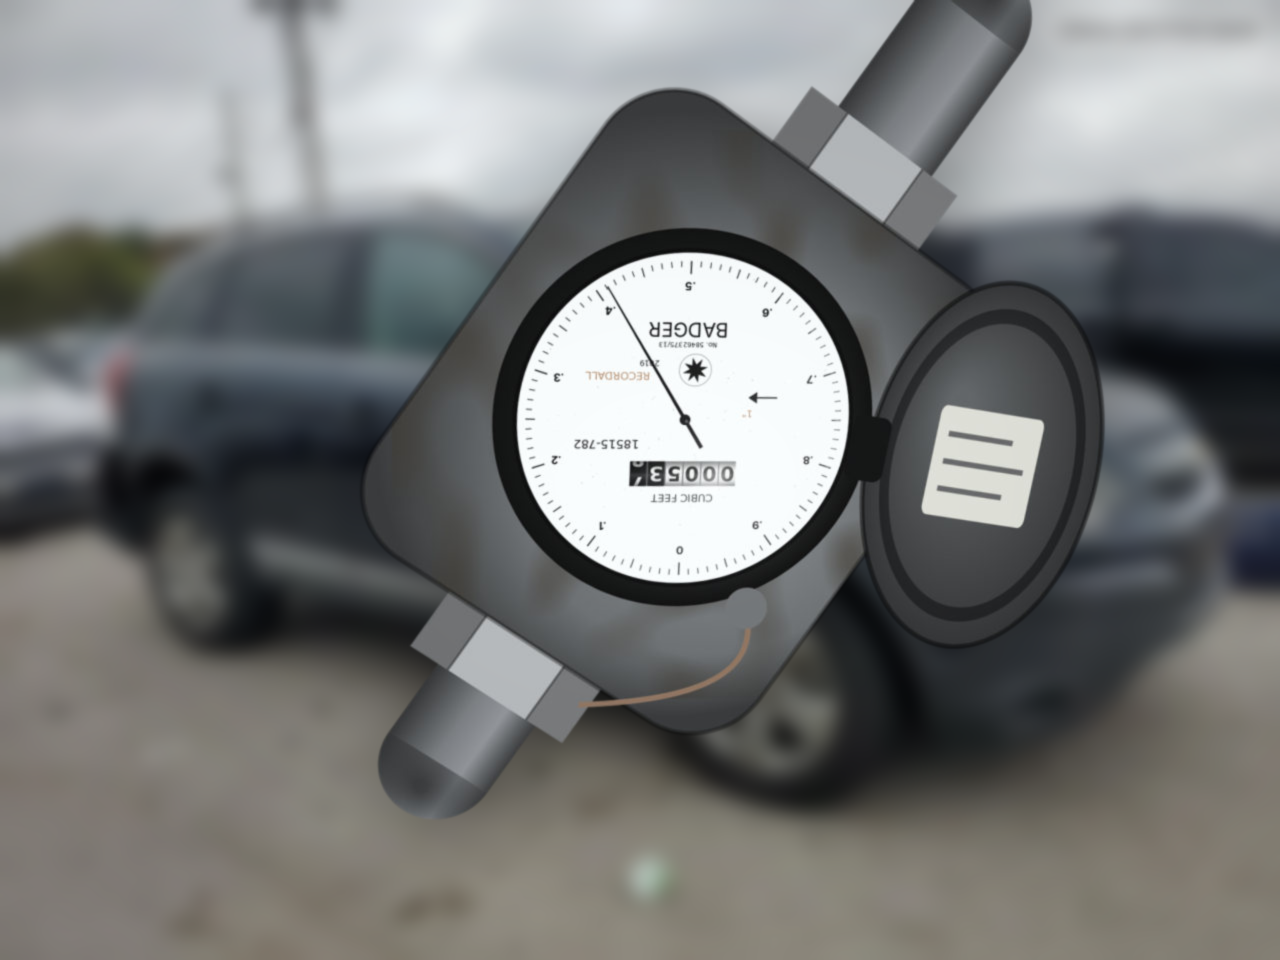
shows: value=537.41 unit=ft³
